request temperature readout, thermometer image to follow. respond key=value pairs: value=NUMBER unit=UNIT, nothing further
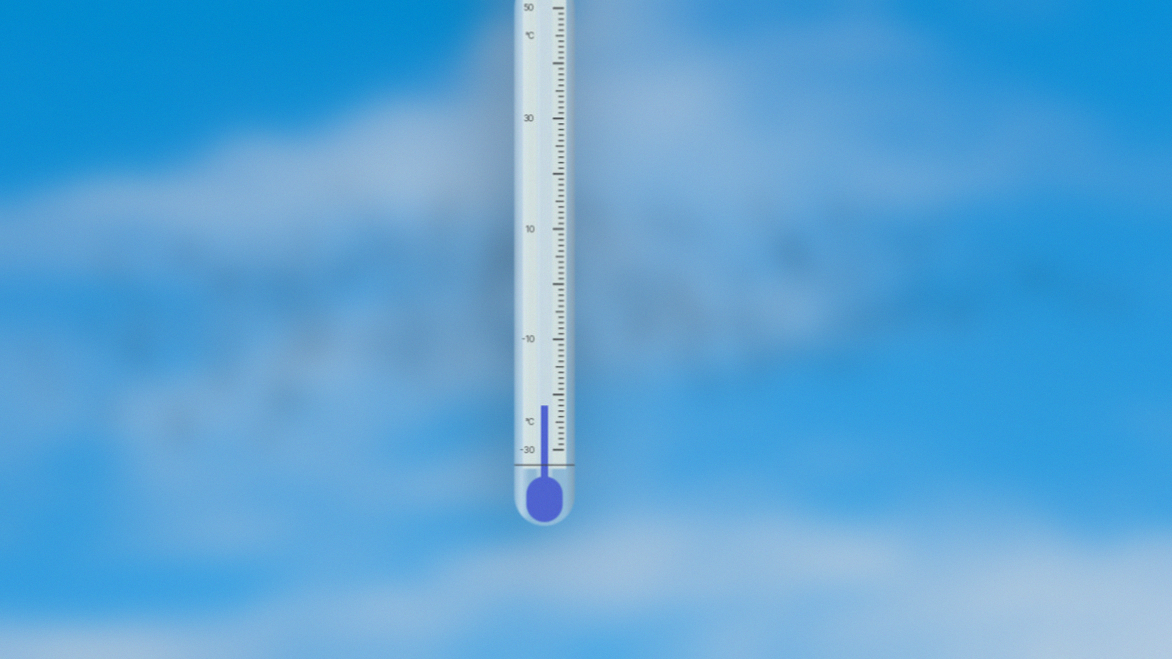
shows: value=-22 unit=°C
